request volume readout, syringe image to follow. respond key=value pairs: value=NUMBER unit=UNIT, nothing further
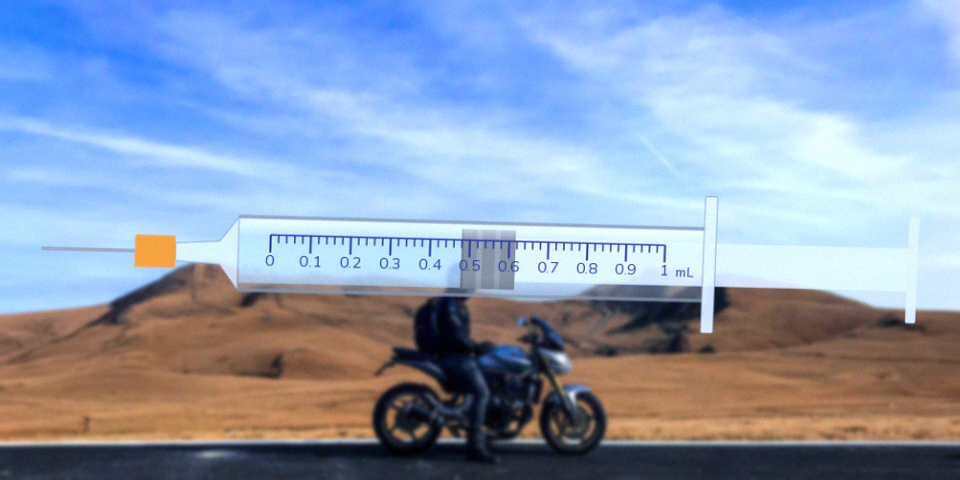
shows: value=0.48 unit=mL
